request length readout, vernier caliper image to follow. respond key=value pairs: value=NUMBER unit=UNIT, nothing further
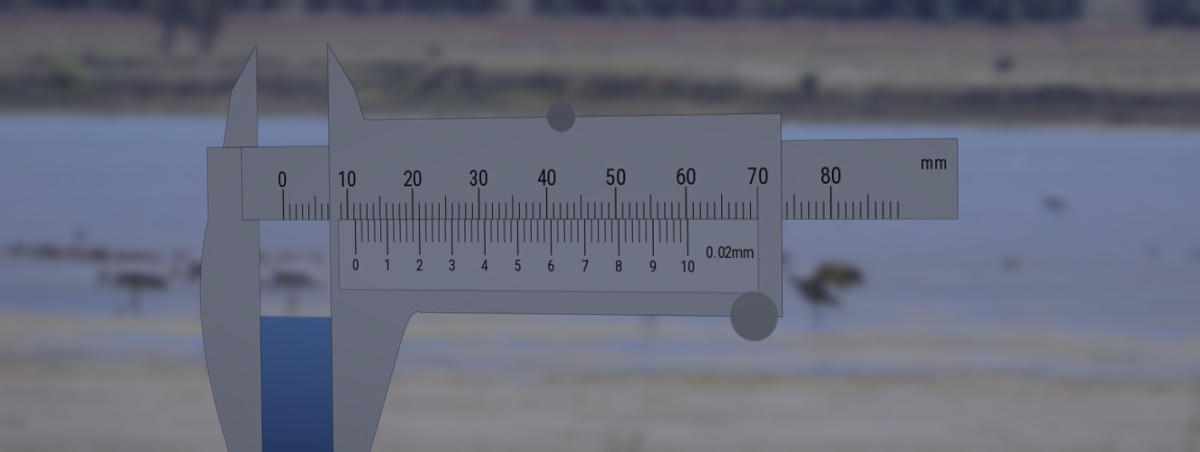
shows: value=11.2 unit=mm
